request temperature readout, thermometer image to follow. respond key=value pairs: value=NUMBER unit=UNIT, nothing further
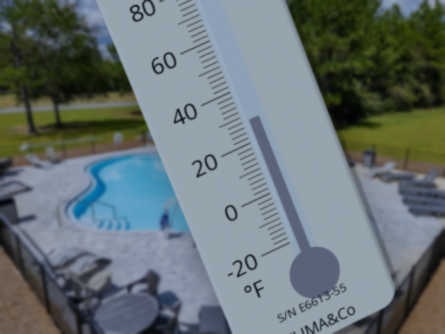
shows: value=28 unit=°F
